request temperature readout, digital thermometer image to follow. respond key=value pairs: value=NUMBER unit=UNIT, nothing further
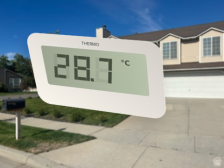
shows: value=28.7 unit=°C
